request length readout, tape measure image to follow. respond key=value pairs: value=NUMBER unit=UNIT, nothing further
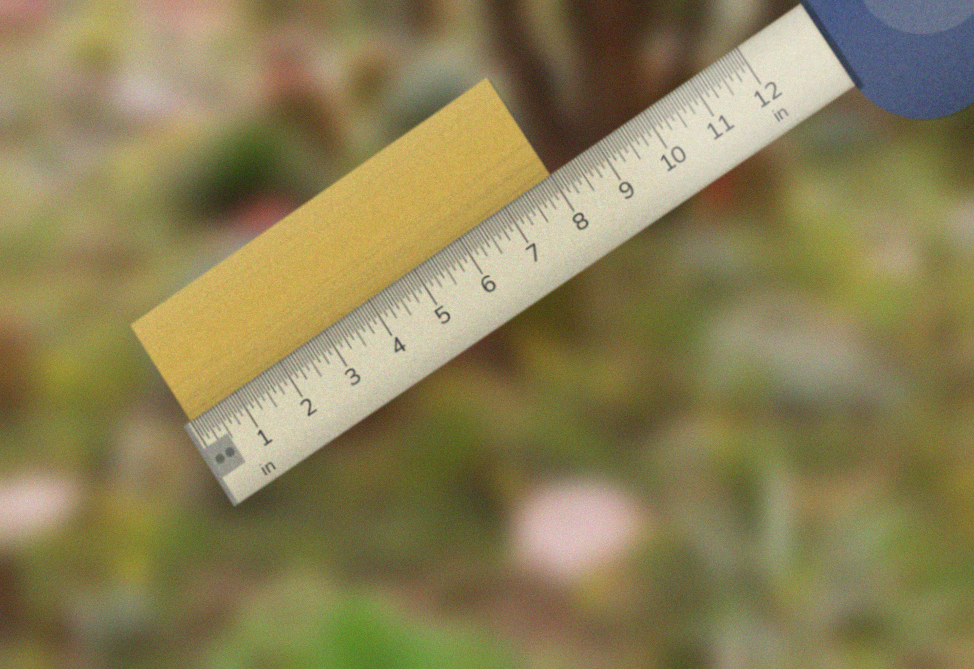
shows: value=8 unit=in
